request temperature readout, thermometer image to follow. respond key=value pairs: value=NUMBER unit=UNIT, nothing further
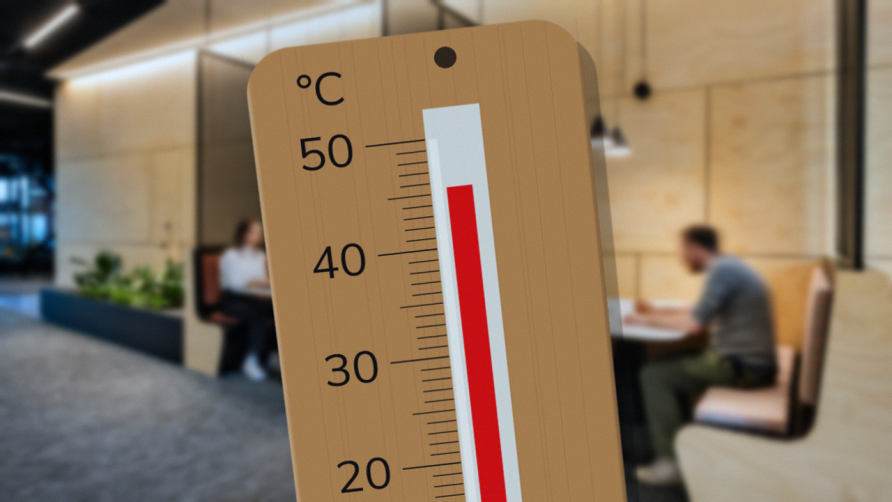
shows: value=45.5 unit=°C
